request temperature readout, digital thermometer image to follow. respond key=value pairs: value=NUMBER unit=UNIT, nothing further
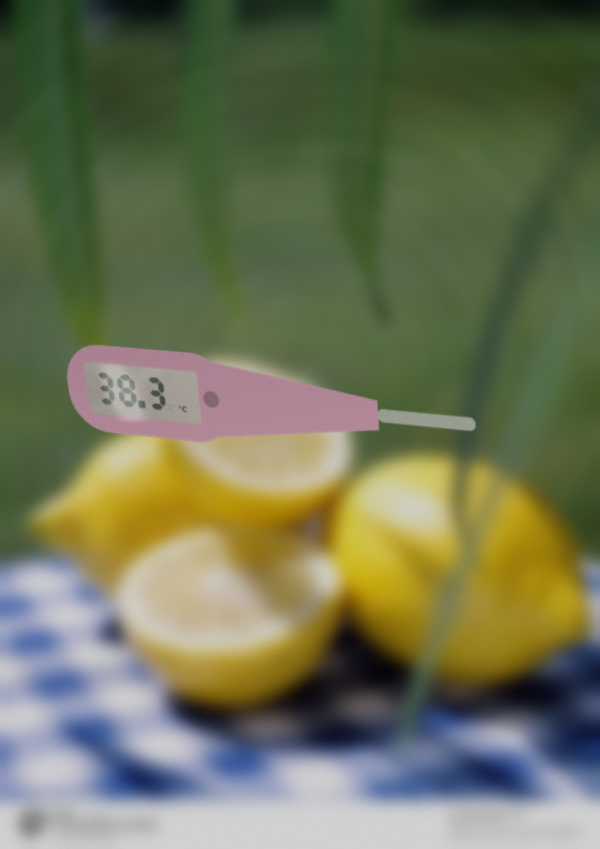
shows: value=38.3 unit=°C
